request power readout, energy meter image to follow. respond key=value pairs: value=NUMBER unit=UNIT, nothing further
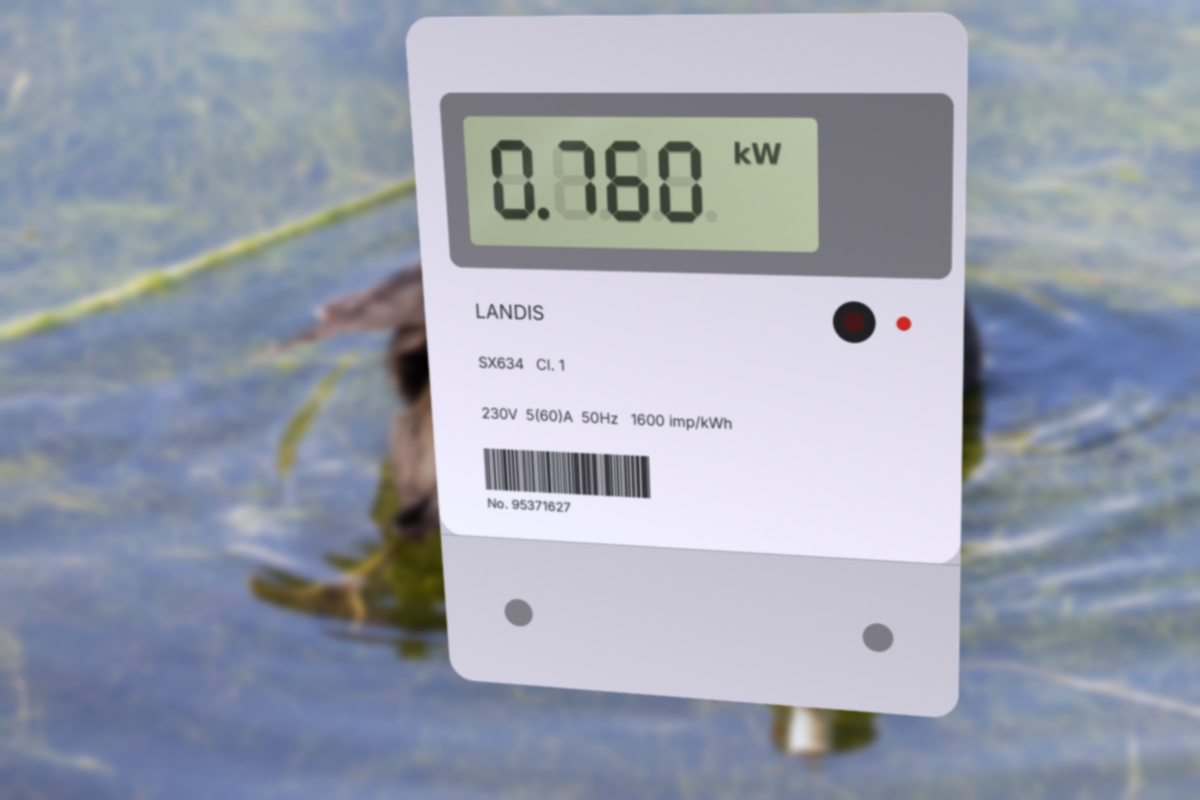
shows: value=0.760 unit=kW
